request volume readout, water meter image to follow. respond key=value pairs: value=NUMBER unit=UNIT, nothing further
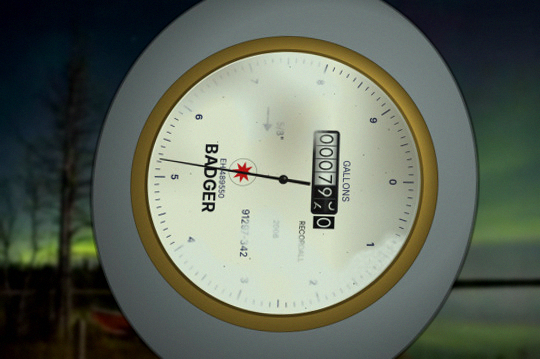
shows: value=7955.2 unit=gal
